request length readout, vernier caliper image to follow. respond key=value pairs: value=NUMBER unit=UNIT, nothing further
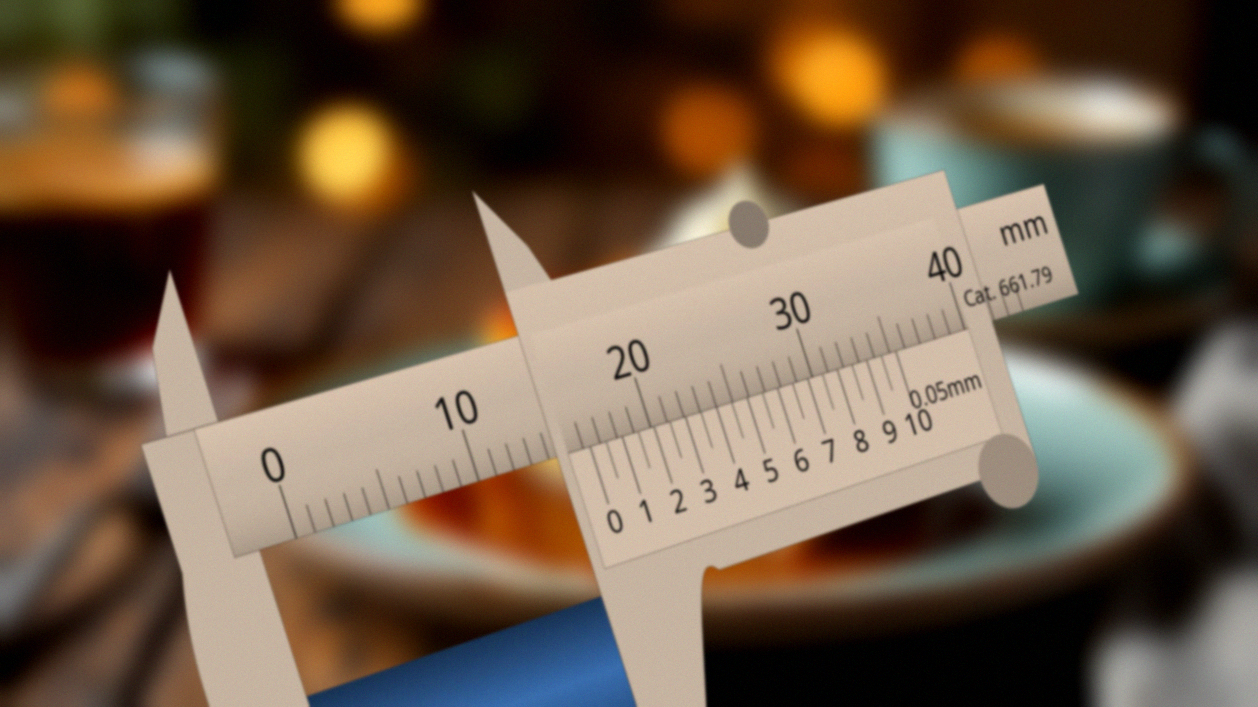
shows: value=16.4 unit=mm
